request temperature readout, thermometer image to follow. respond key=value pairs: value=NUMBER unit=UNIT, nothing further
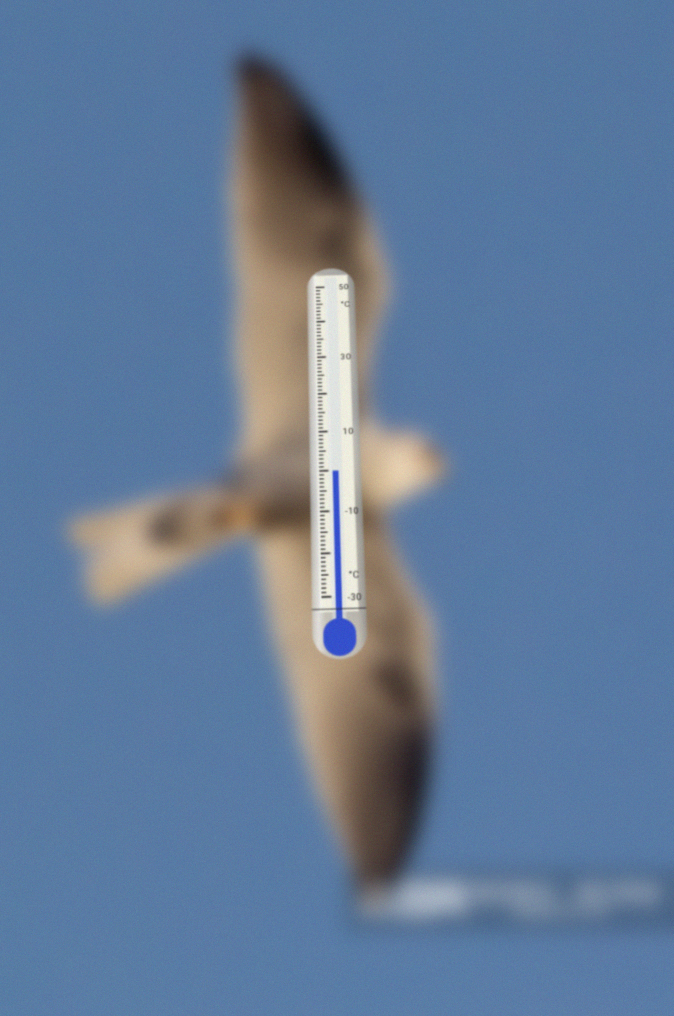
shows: value=0 unit=°C
